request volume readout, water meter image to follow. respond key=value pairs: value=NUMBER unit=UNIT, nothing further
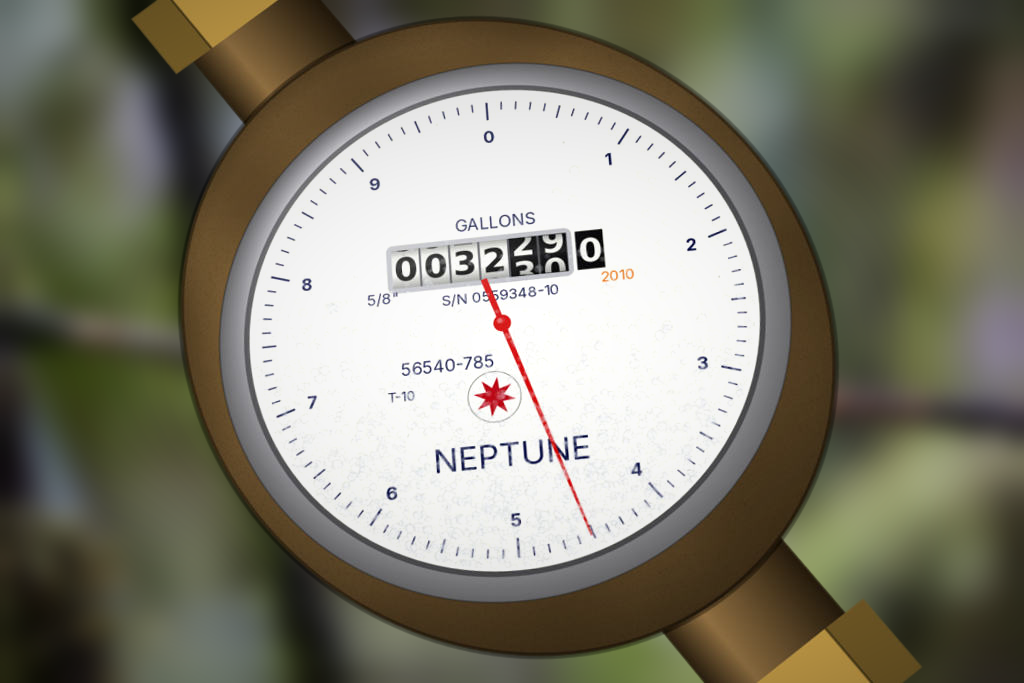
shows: value=32294.5 unit=gal
